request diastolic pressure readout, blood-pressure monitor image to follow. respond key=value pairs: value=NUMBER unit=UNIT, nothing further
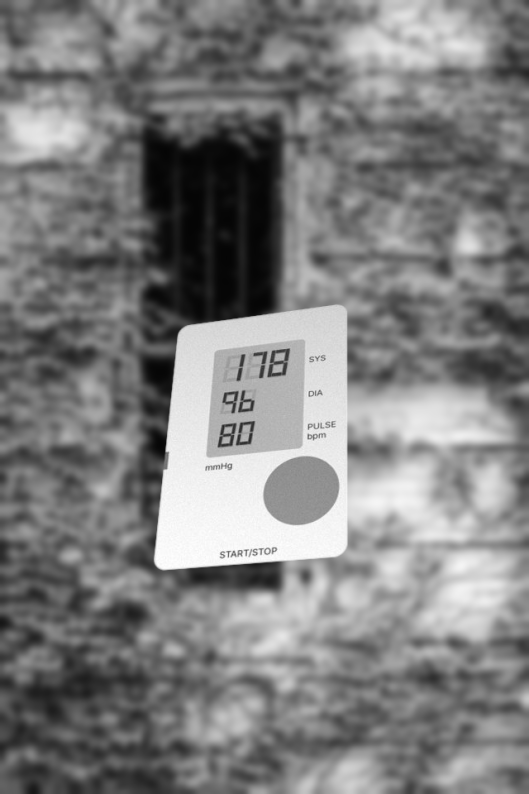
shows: value=96 unit=mmHg
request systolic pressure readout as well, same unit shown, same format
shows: value=178 unit=mmHg
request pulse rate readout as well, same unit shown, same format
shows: value=80 unit=bpm
